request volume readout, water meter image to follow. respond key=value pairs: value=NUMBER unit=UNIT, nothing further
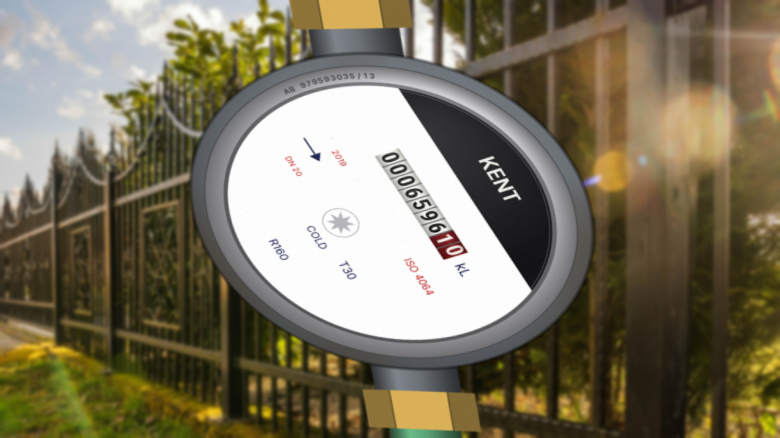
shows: value=6596.10 unit=kL
